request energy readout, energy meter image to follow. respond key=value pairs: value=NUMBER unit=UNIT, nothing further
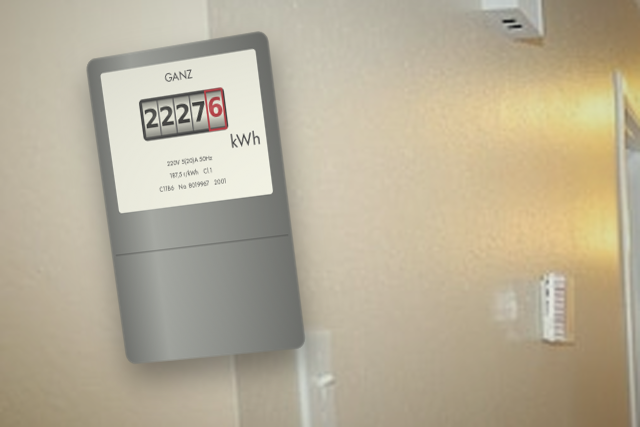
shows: value=2227.6 unit=kWh
